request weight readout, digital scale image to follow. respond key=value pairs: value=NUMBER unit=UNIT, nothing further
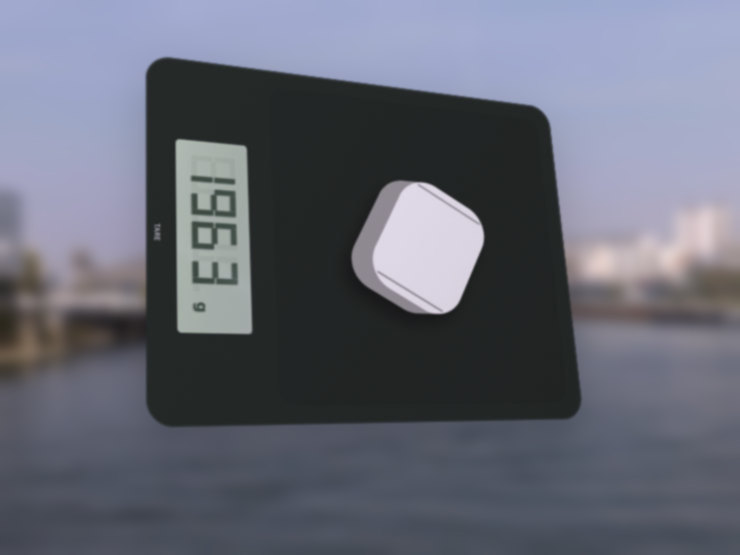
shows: value=1963 unit=g
